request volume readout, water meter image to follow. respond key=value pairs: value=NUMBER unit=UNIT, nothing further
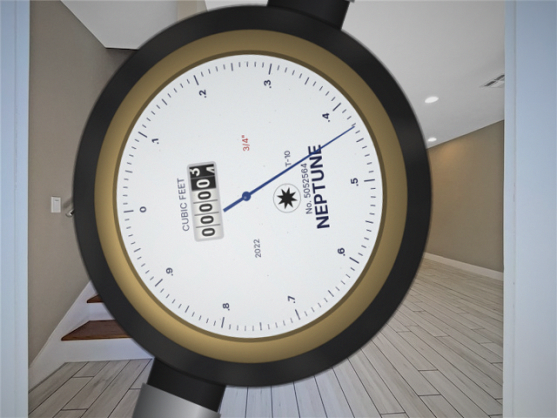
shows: value=3.43 unit=ft³
